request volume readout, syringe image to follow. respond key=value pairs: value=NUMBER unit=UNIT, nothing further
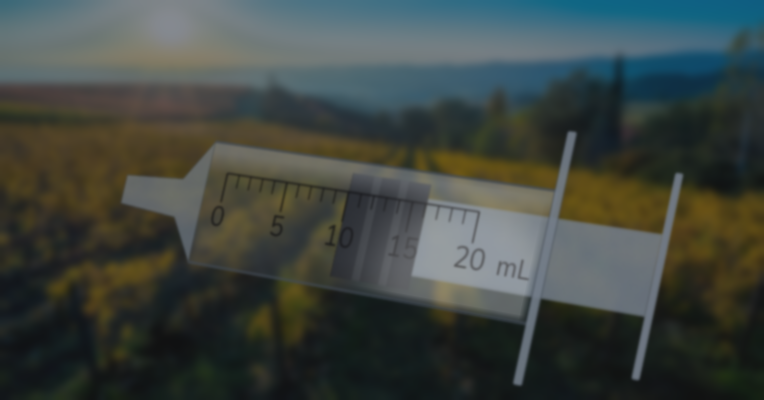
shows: value=10 unit=mL
